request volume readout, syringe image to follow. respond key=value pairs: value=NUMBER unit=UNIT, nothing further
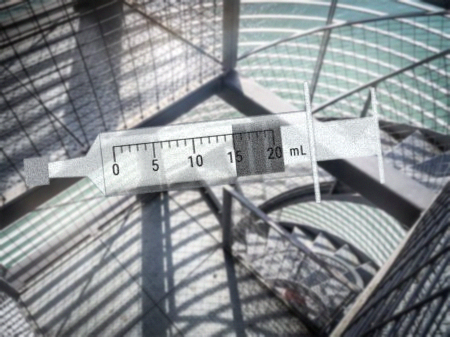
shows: value=15 unit=mL
